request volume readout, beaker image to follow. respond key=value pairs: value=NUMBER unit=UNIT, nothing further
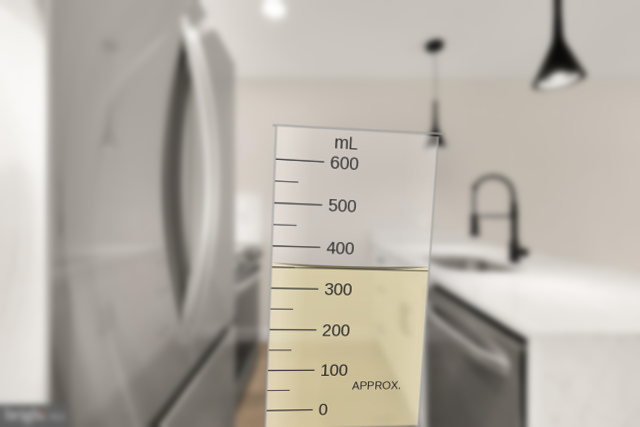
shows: value=350 unit=mL
